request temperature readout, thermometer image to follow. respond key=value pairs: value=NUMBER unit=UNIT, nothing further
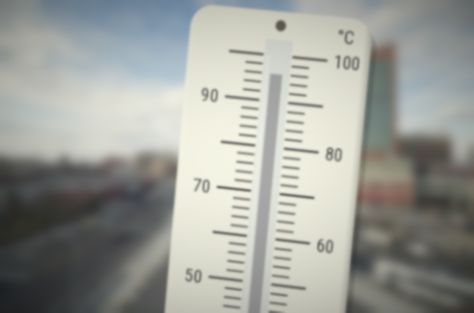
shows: value=96 unit=°C
